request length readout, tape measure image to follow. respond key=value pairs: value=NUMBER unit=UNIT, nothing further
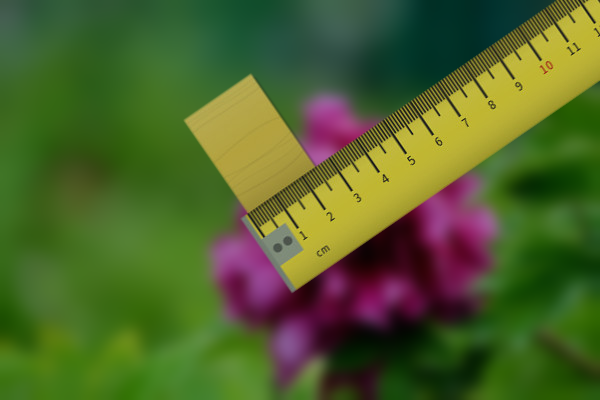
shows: value=2.5 unit=cm
